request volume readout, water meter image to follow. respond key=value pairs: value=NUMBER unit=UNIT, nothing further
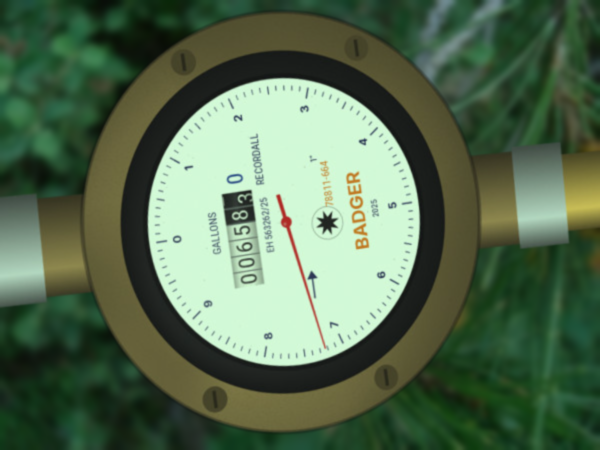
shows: value=65827.2 unit=gal
